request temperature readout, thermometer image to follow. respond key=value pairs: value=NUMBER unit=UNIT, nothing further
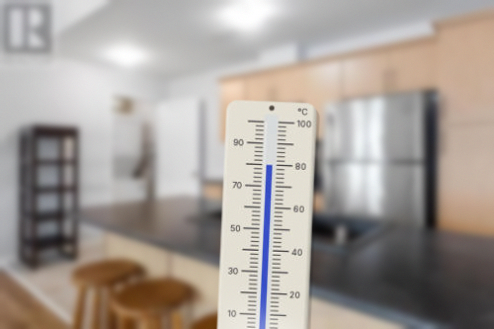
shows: value=80 unit=°C
